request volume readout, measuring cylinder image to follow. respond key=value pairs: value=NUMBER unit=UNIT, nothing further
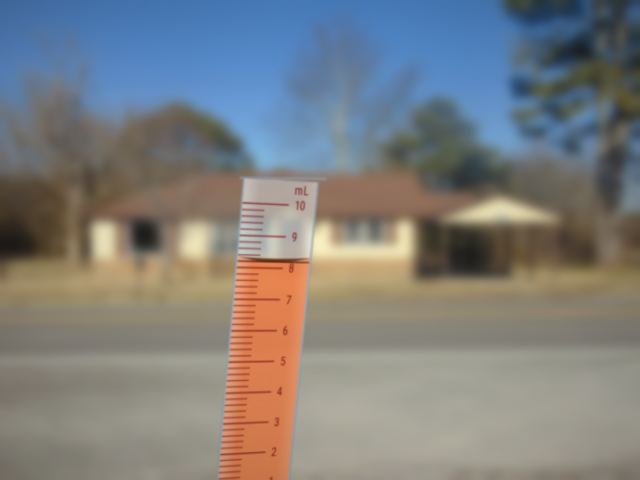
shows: value=8.2 unit=mL
